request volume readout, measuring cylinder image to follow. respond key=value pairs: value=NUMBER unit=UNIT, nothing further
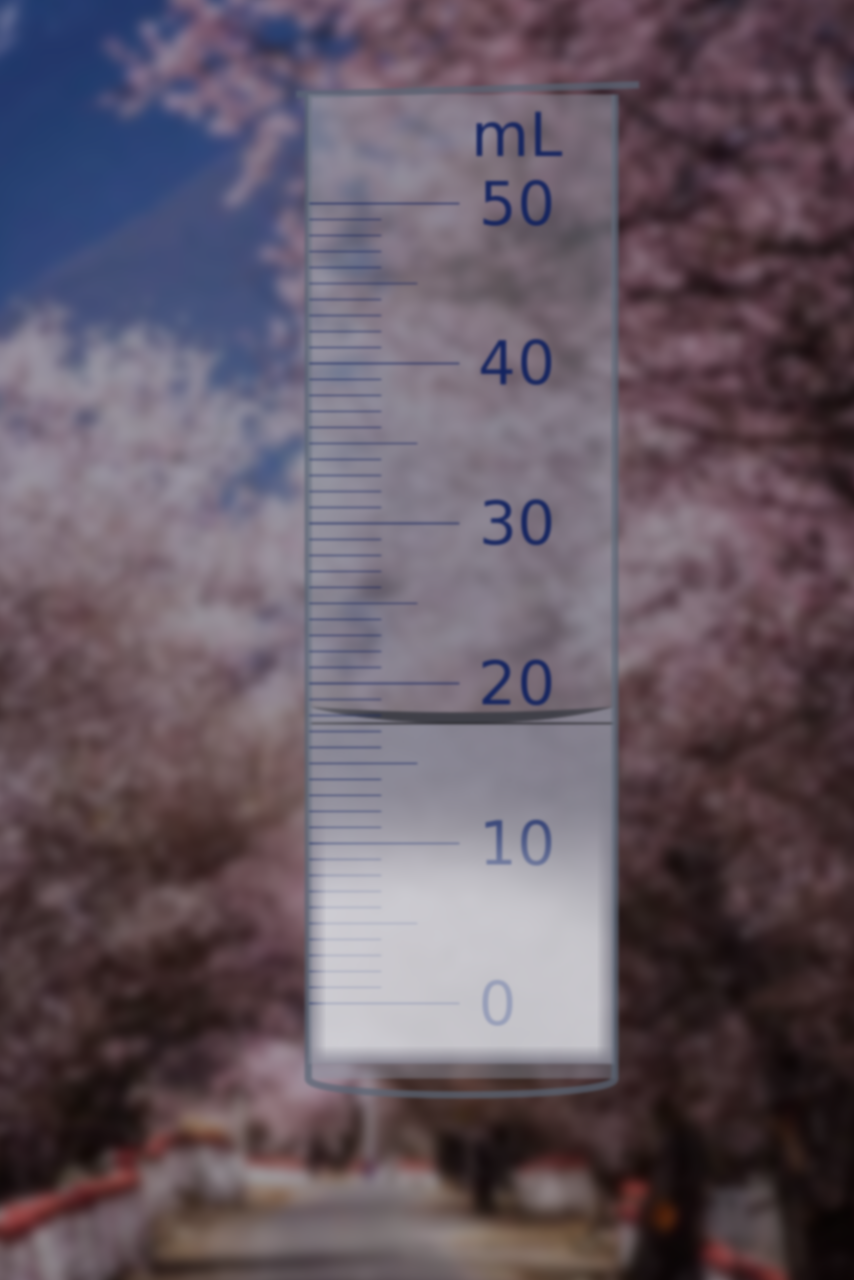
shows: value=17.5 unit=mL
